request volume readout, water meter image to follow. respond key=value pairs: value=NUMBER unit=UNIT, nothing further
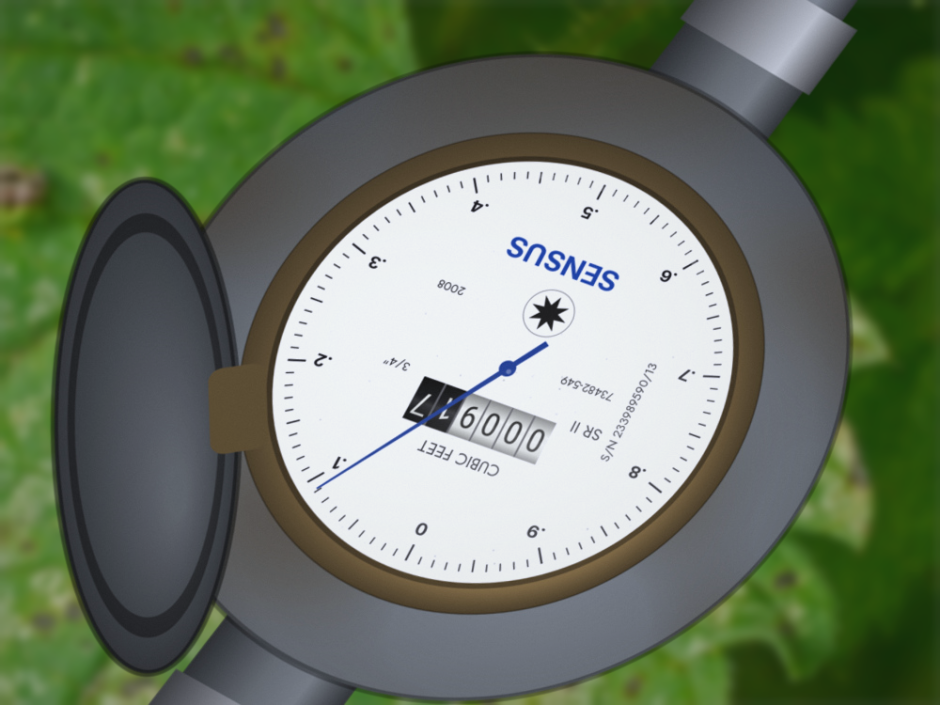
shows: value=917.09 unit=ft³
